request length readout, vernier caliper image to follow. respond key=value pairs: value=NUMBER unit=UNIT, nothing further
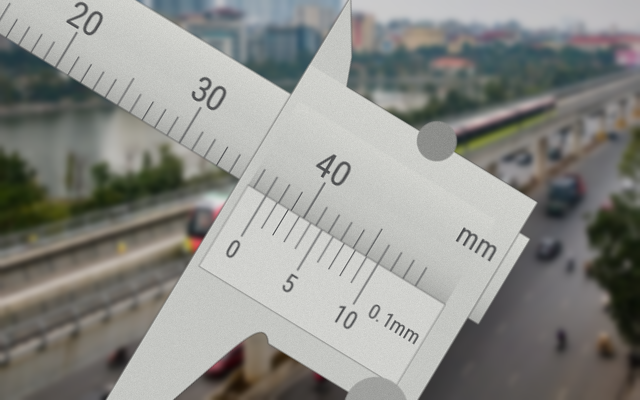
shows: value=37.0 unit=mm
